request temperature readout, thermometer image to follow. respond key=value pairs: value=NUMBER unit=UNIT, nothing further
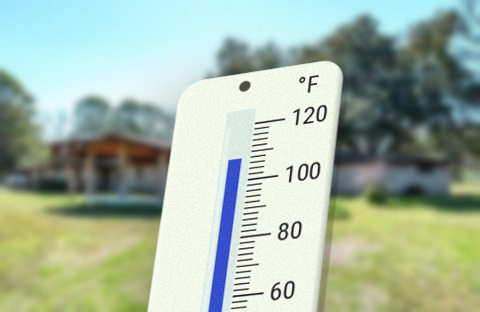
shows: value=108 unit=°F
